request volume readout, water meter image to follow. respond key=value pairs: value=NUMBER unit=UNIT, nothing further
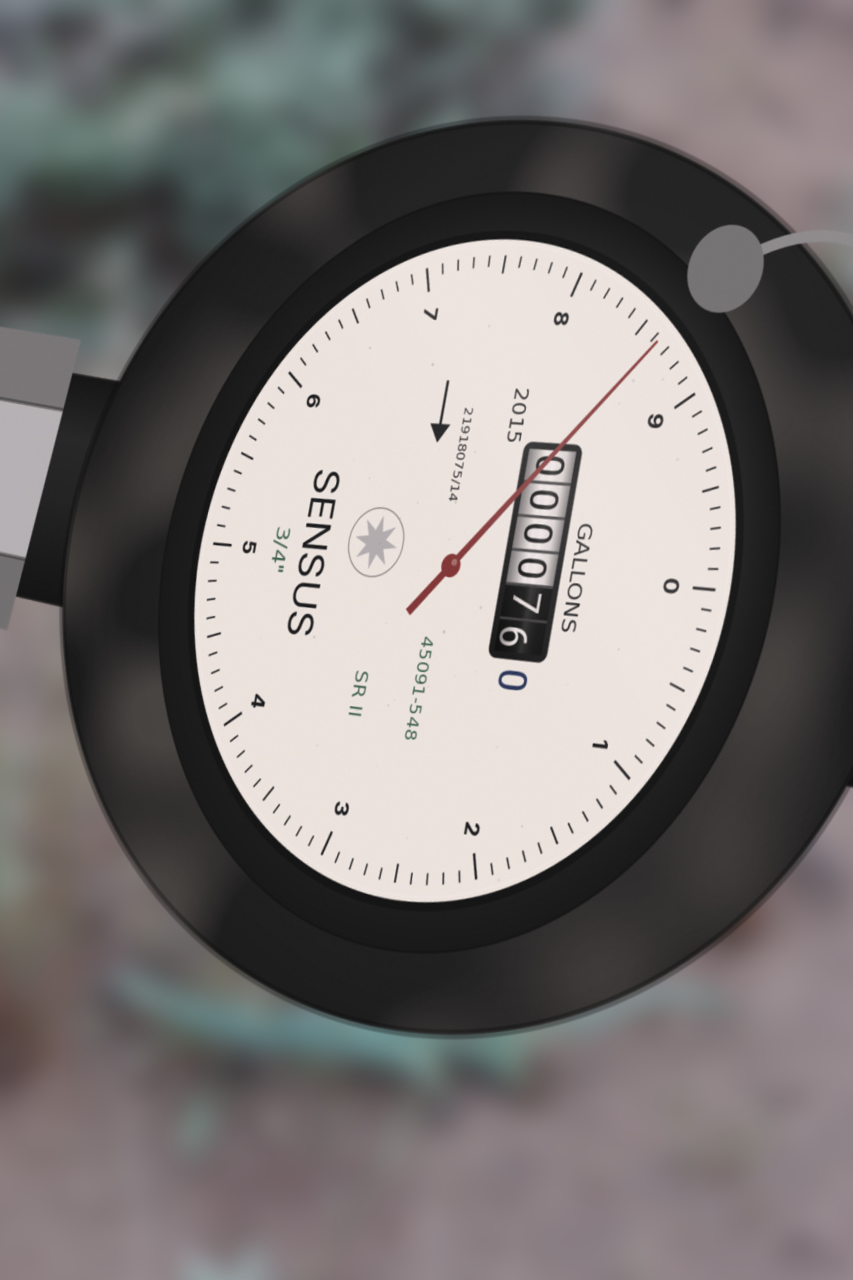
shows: value=758.6 unit=gal
